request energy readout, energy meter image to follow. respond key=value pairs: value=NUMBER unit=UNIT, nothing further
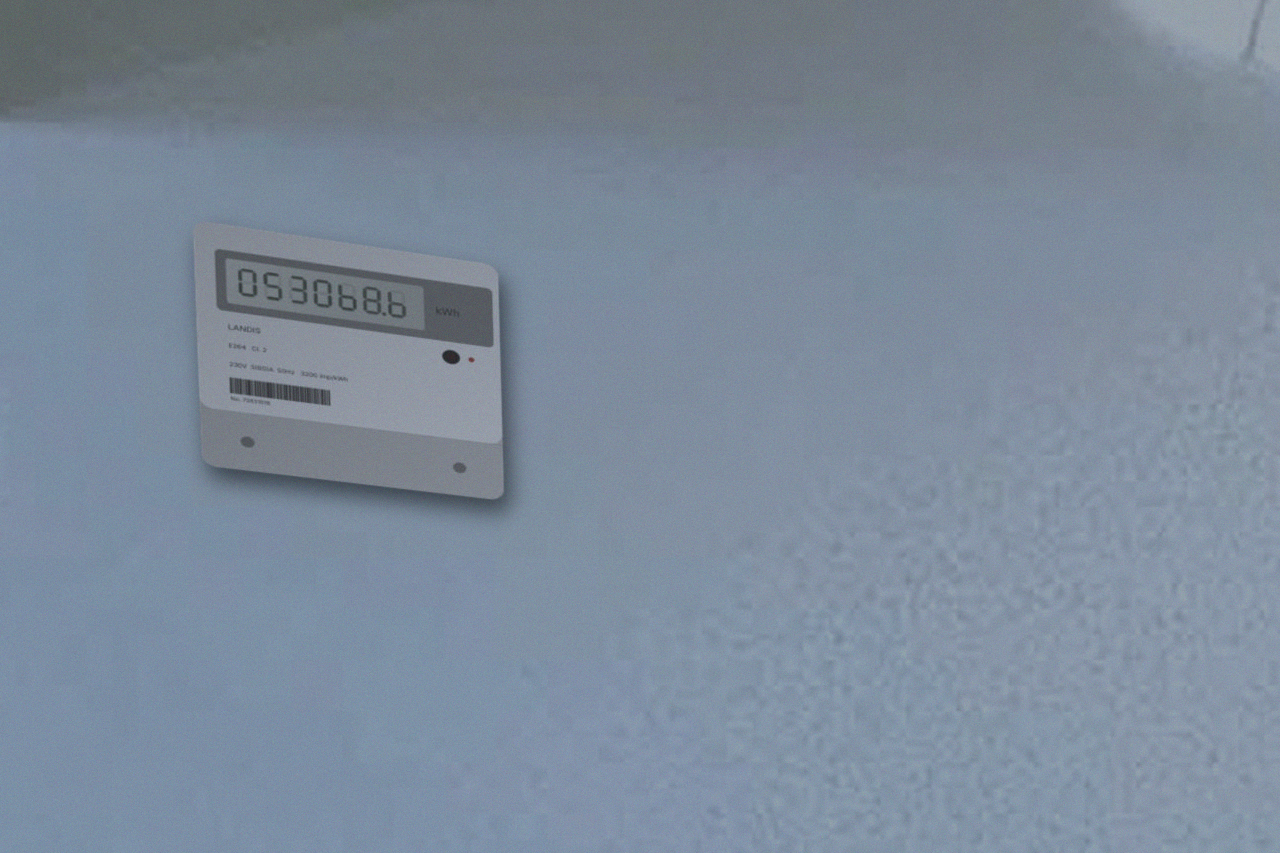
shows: value=53068.6 unit=kWh
